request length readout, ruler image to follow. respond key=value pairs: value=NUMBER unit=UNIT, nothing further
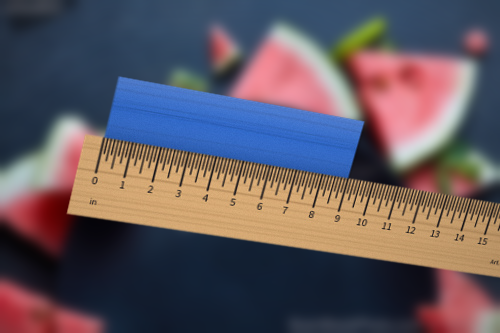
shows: value=9 unit=in
